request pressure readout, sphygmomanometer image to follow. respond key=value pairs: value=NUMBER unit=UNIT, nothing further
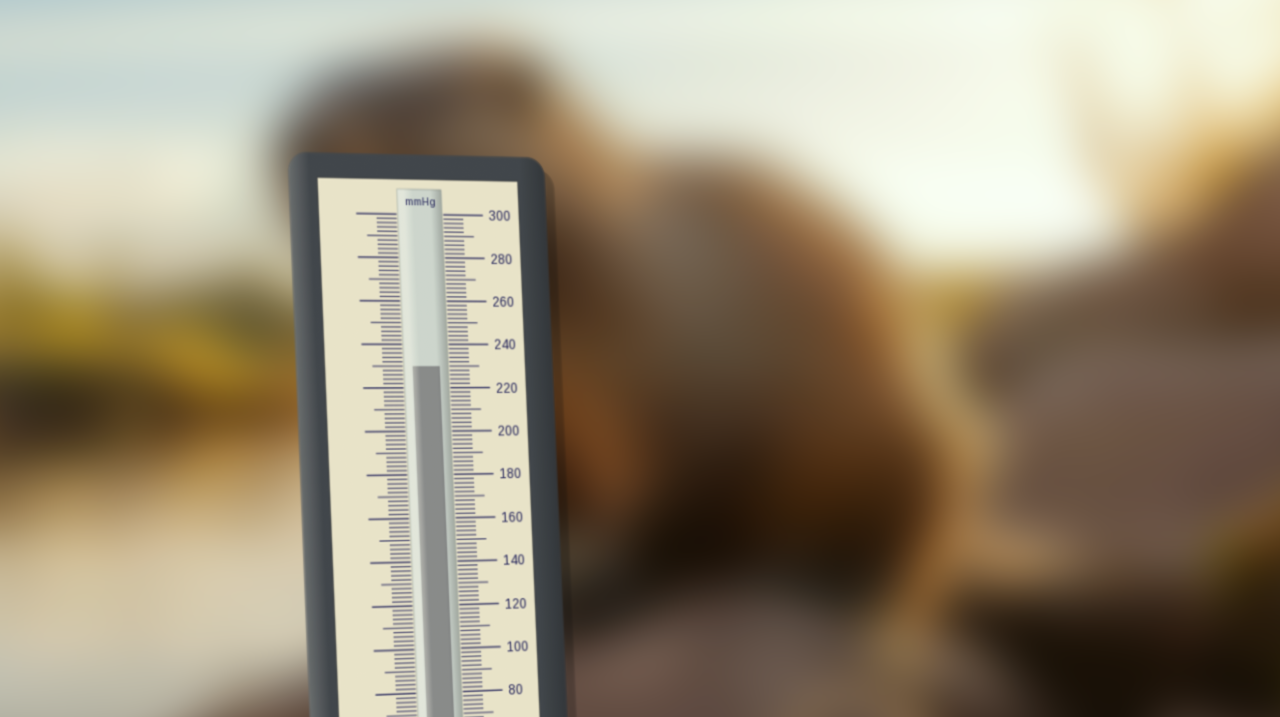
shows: value=230 unit=mmHg
